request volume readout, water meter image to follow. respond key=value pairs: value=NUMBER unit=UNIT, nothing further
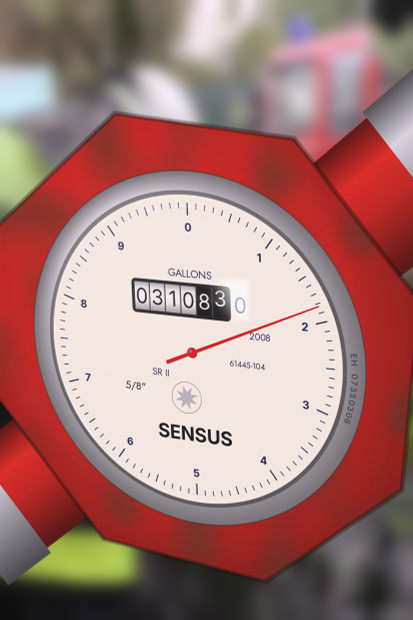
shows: value=310831.8 unit=gal
